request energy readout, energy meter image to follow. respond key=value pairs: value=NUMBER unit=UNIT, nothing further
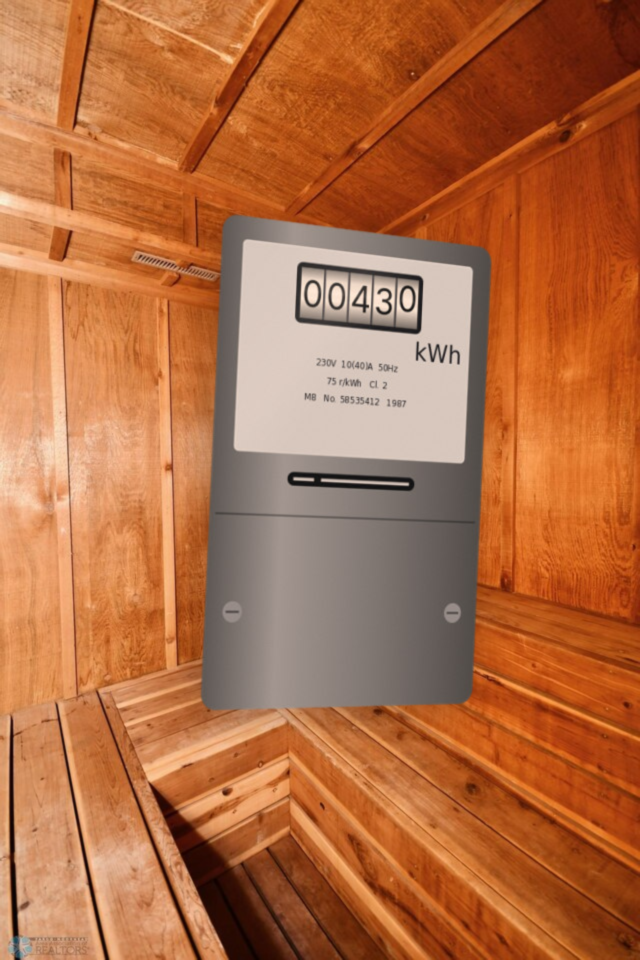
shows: value=430 unit=kWh
